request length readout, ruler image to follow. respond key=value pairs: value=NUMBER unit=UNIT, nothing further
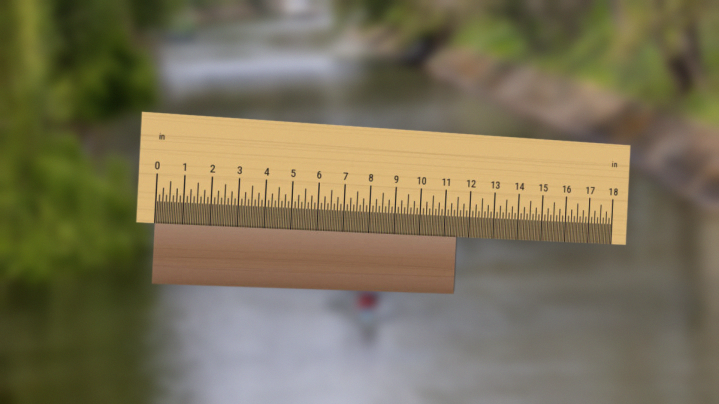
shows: value=11.5 unit=in
